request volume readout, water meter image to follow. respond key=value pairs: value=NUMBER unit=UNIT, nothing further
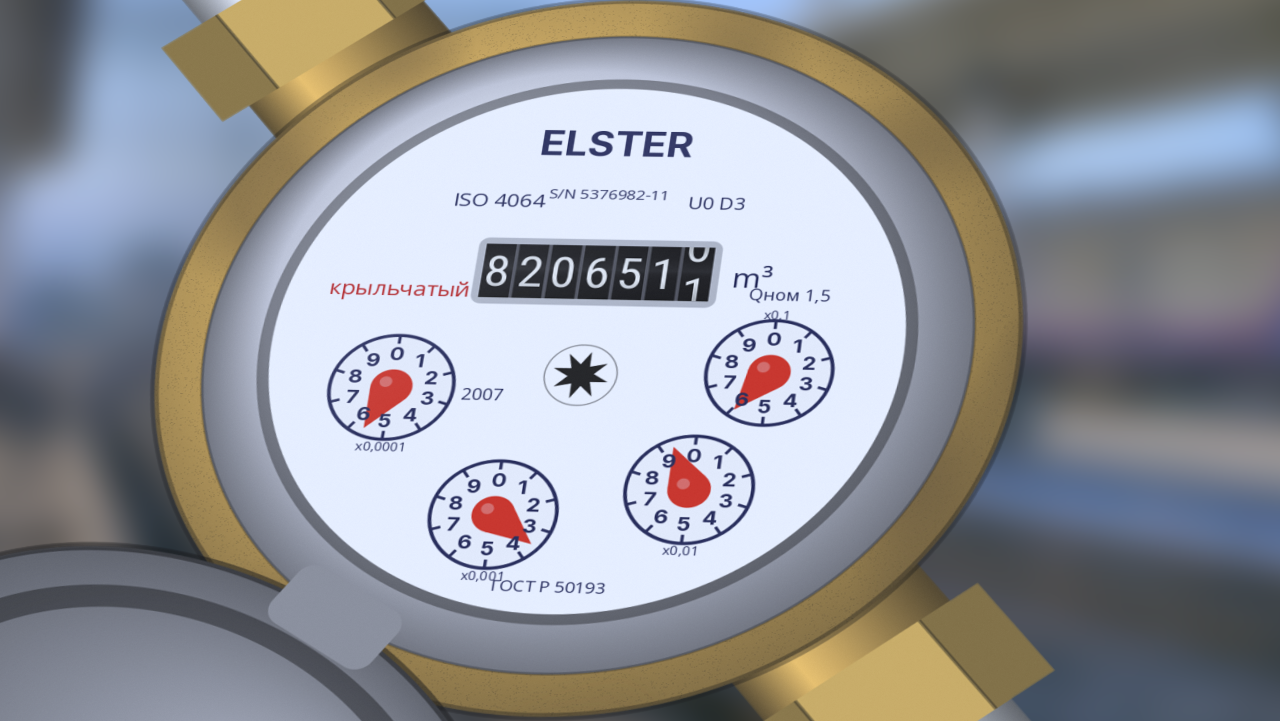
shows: value=8206510.5935 unit=m³
